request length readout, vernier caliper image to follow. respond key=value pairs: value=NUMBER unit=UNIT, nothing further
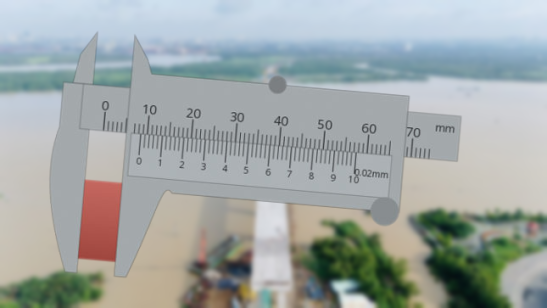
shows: value=8.5 unit=mm
